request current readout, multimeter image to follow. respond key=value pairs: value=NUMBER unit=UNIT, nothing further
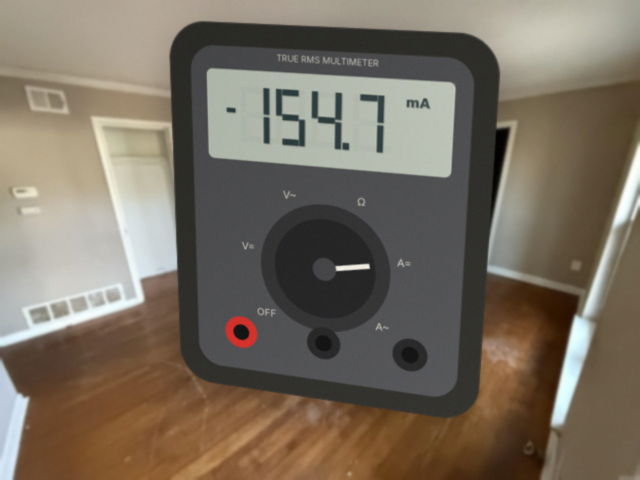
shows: value=-154.7 unit=mA
